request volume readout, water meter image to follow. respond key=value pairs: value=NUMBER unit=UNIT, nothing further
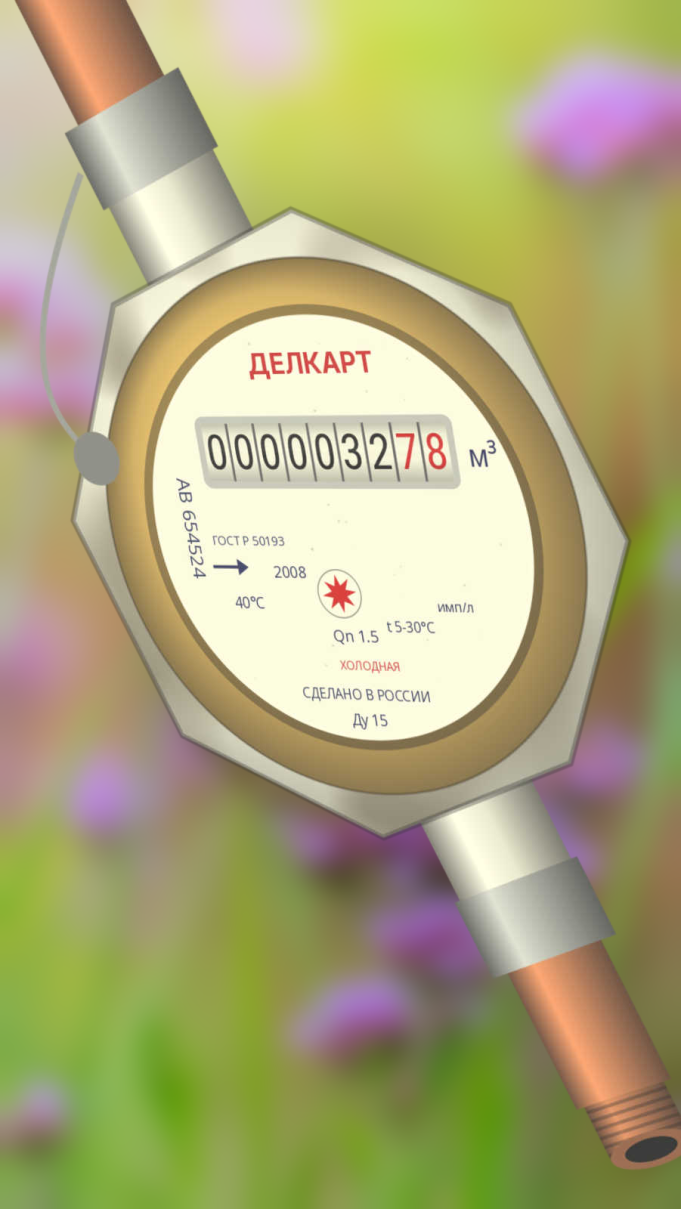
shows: value=32.78 unit=m³
